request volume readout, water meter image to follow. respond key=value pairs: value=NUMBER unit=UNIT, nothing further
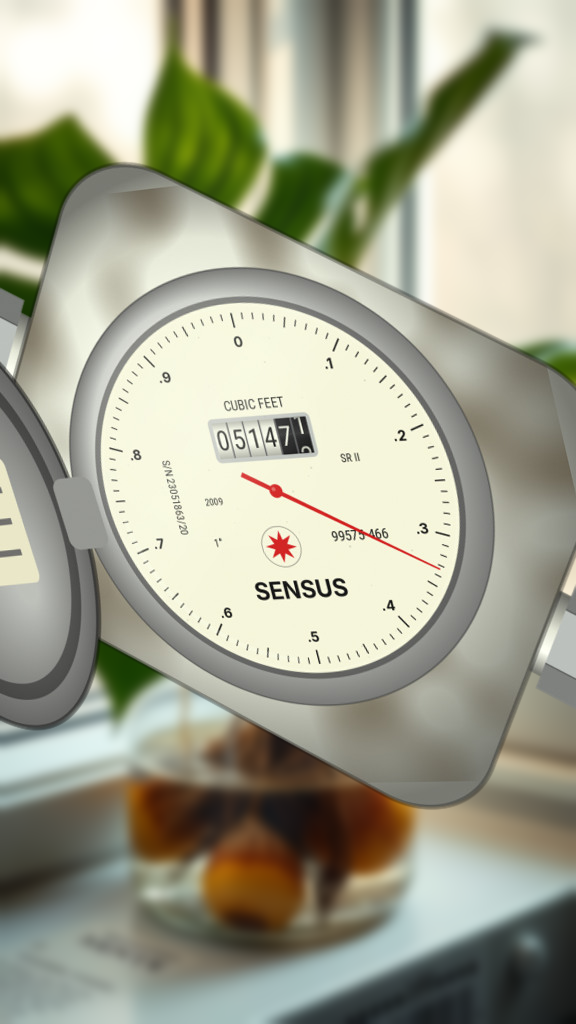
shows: value=51471.33 unit=ft³
